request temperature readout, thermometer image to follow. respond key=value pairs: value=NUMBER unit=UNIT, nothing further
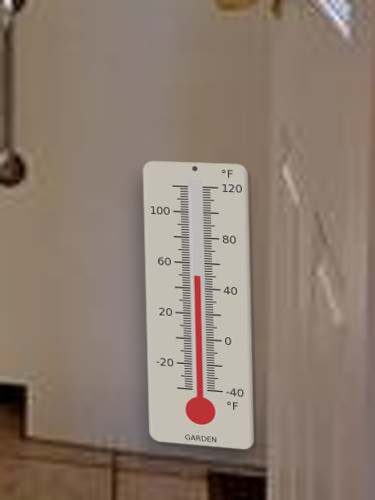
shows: value=50 unit=°F
